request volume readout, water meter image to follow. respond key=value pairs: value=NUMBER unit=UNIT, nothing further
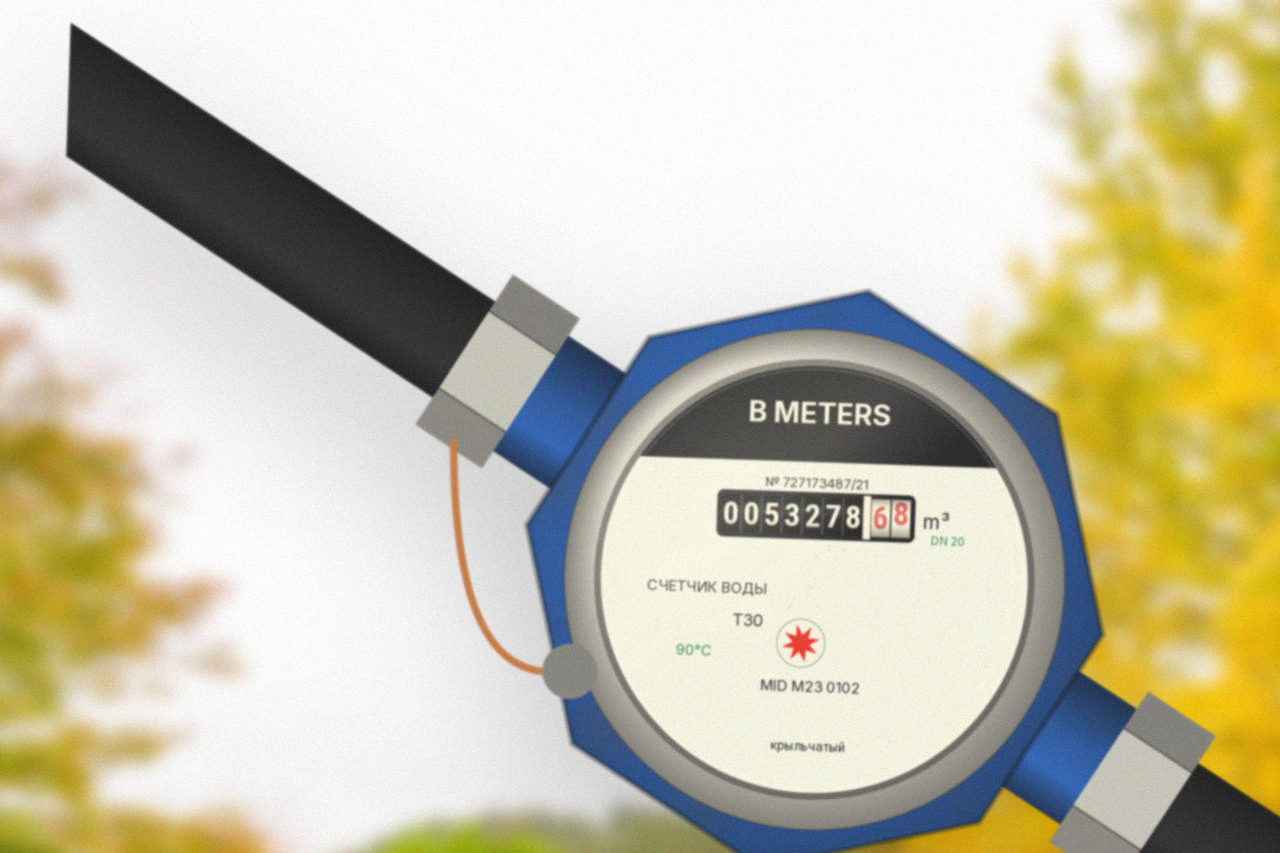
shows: value=53278.68 unit=m³
